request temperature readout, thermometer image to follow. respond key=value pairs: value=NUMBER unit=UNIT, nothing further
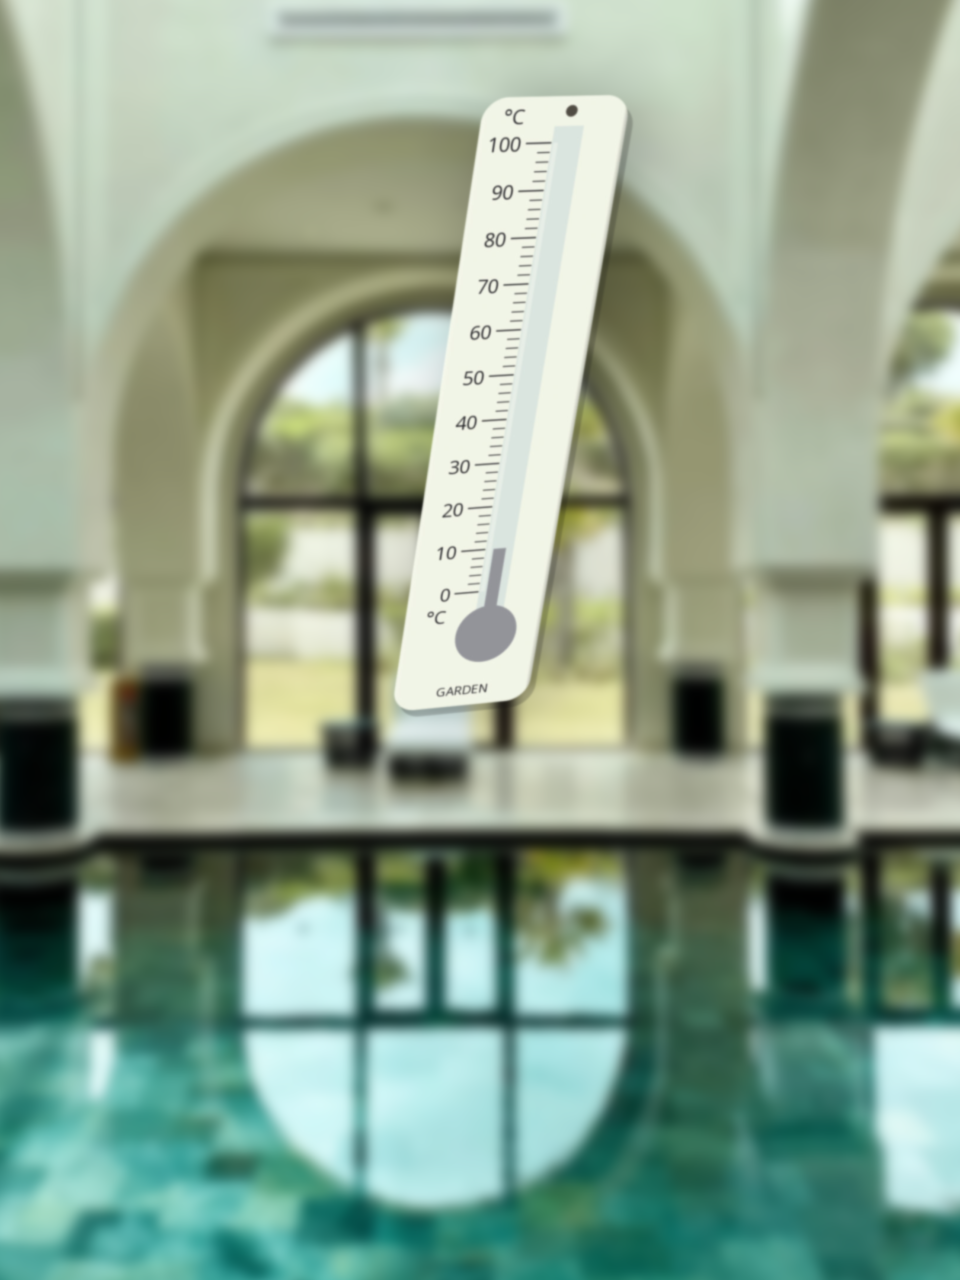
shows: value=10 unit=°C
